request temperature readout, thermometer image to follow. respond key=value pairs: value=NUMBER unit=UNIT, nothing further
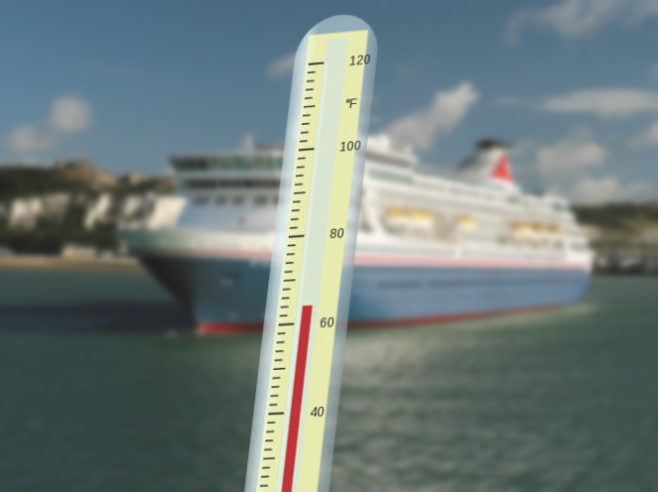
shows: value=64 unit=°F
